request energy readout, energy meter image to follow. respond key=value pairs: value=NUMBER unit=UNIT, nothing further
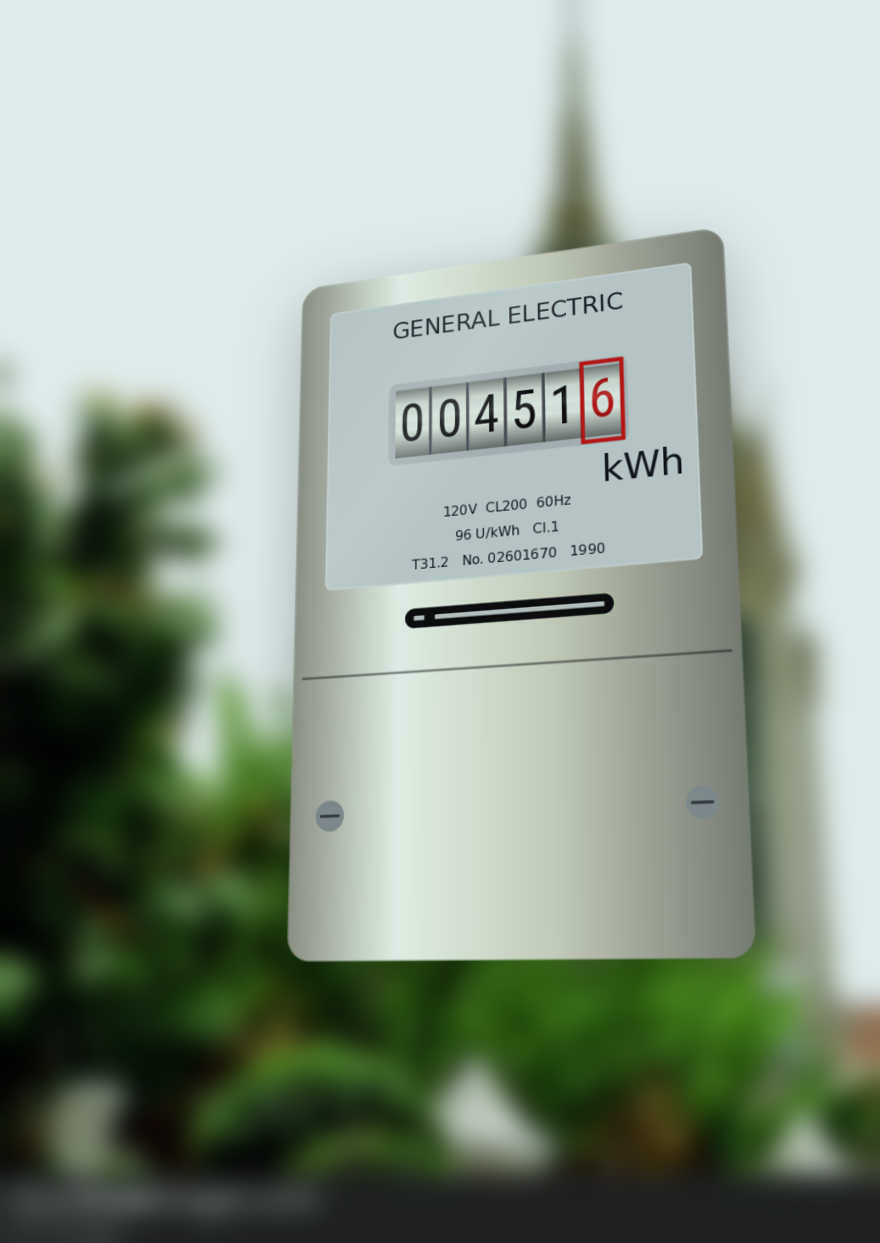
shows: value=451.6 unit=kWh
